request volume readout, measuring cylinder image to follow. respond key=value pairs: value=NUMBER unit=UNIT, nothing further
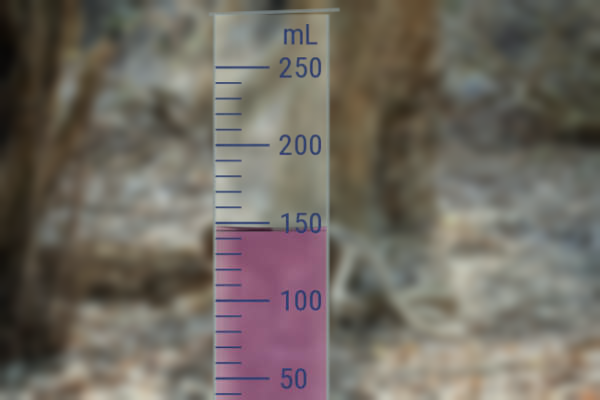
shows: value=145 unit=mL
